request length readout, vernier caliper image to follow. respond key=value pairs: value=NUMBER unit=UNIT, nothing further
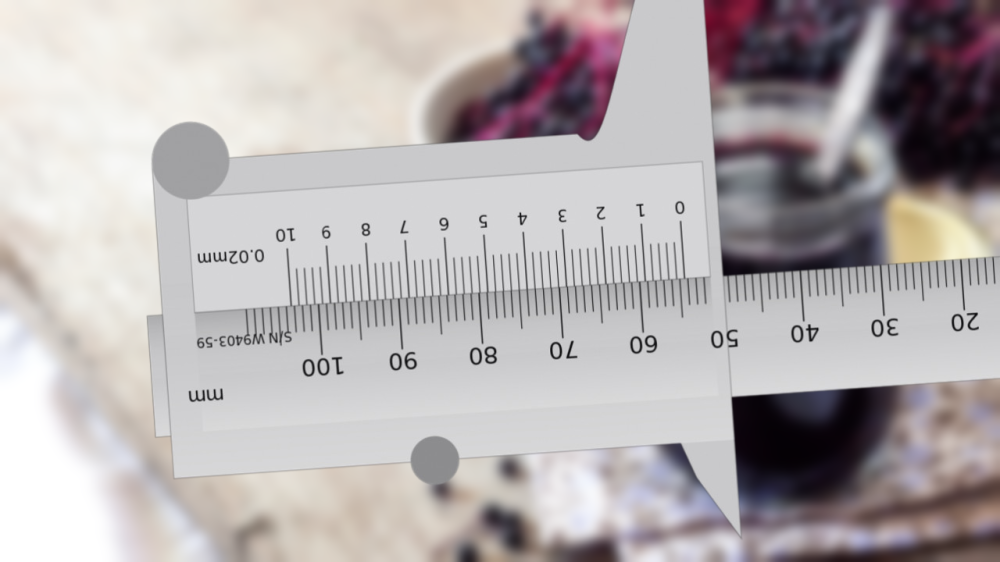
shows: value=54.4 unit=mm
